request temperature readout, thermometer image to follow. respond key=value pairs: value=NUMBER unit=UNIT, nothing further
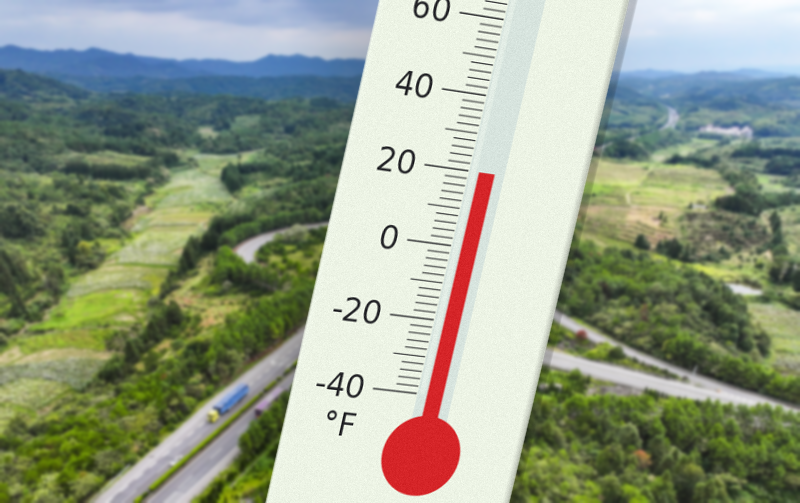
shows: value=20 unit=°F
